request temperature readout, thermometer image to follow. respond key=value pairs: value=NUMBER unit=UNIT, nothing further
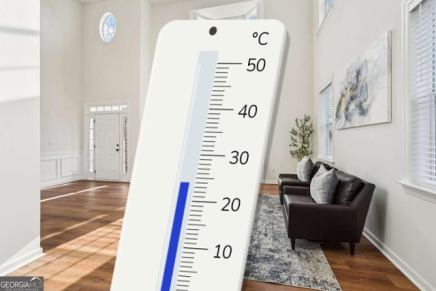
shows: value=24 unit=°C
